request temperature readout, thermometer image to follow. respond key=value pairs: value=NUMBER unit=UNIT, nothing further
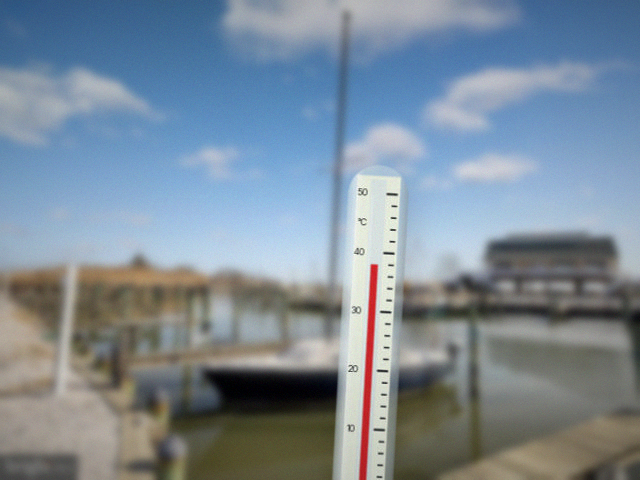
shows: value=38 unit=°C
